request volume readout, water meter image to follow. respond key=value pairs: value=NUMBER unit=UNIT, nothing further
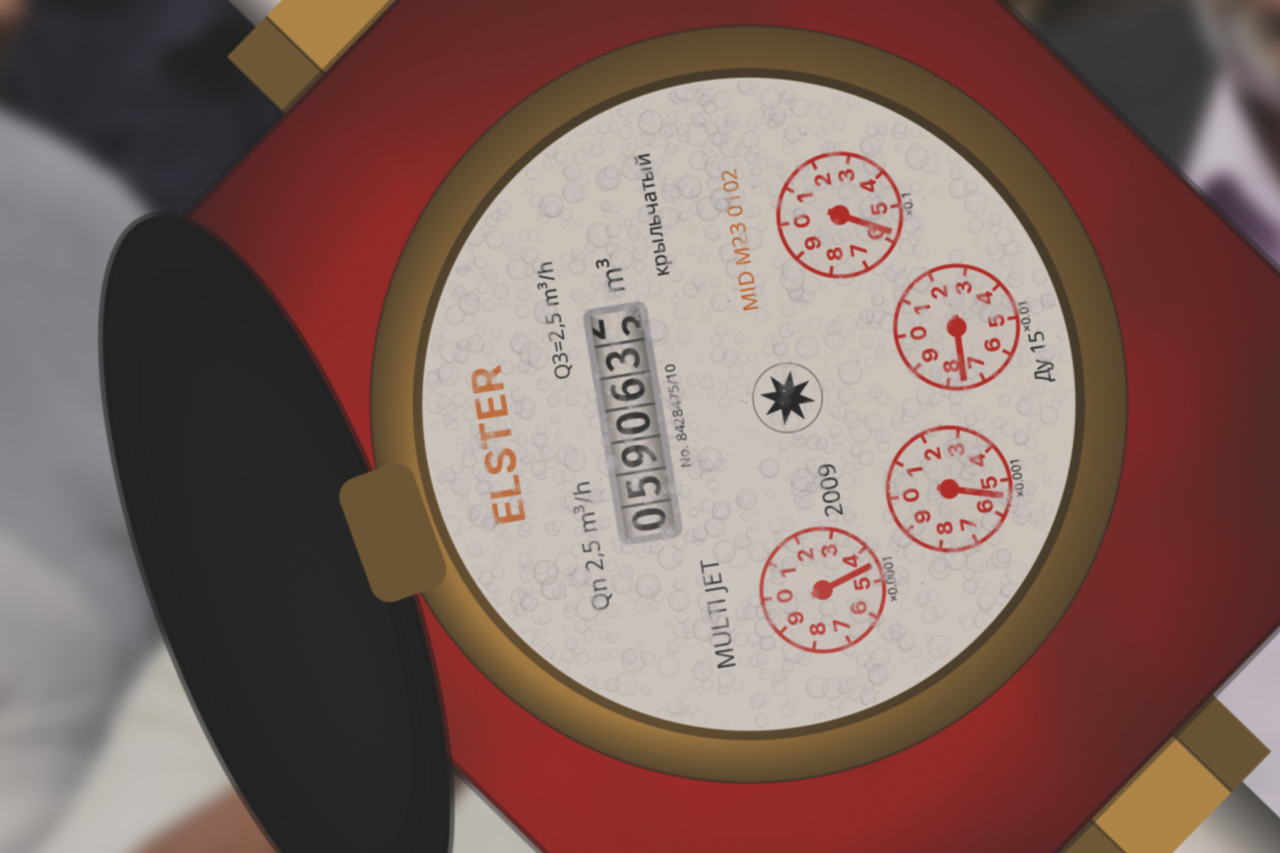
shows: value=590632.5754 unit=m³
